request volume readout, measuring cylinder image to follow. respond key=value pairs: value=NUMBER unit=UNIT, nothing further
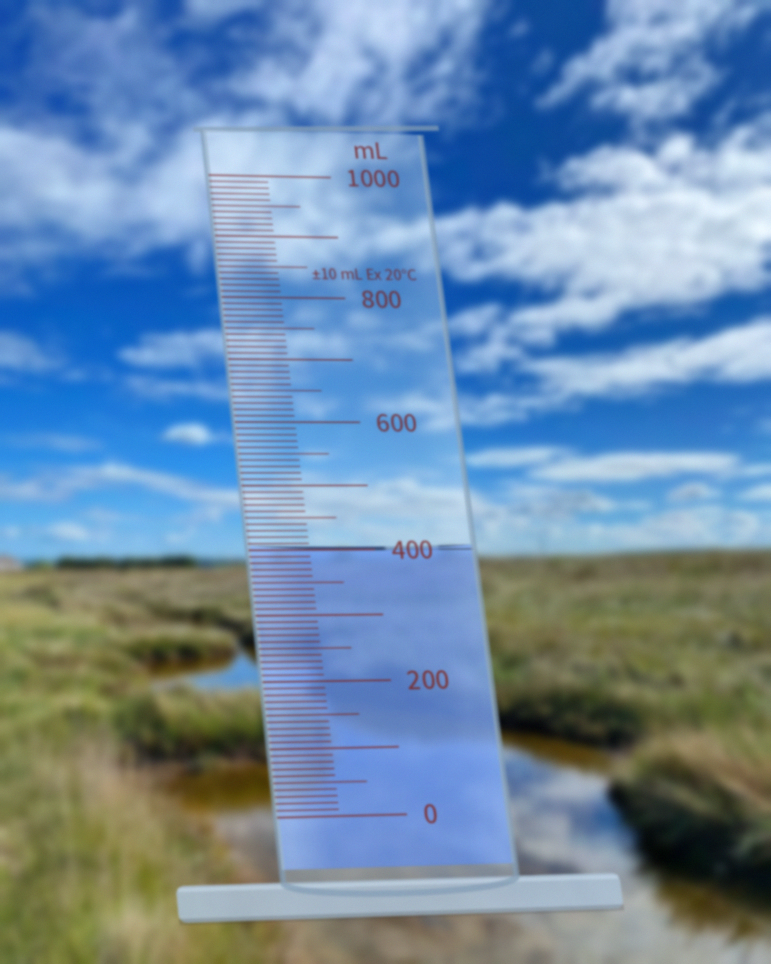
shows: value=400 unit=mL
